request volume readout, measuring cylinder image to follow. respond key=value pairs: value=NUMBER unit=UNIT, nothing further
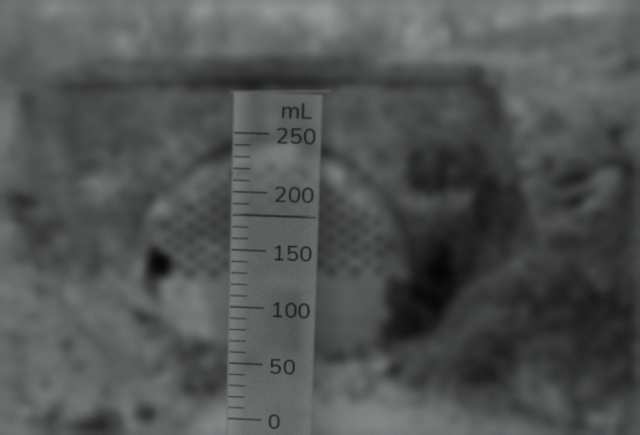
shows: value=180 unit=mL
